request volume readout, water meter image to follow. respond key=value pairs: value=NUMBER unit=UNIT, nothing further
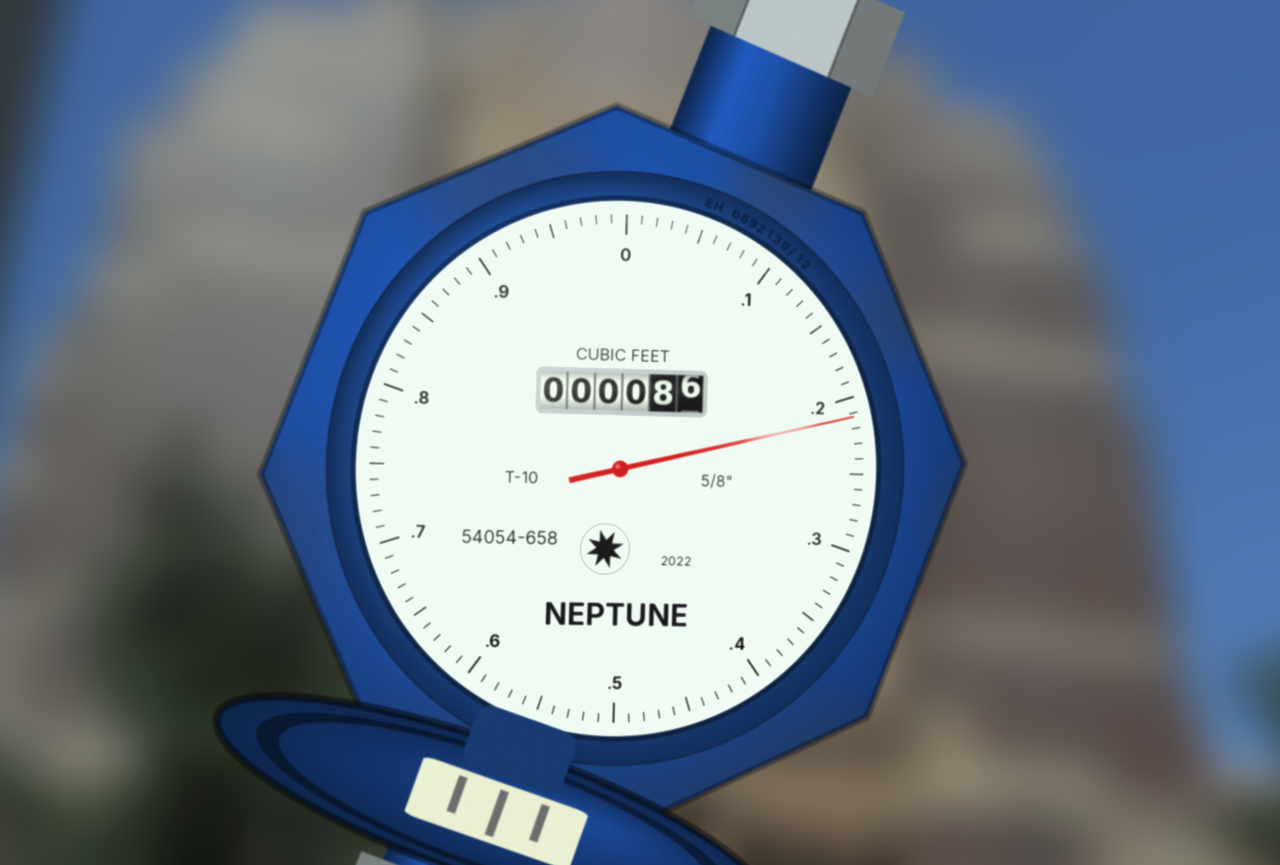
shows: value=86.21 unit=ft³
